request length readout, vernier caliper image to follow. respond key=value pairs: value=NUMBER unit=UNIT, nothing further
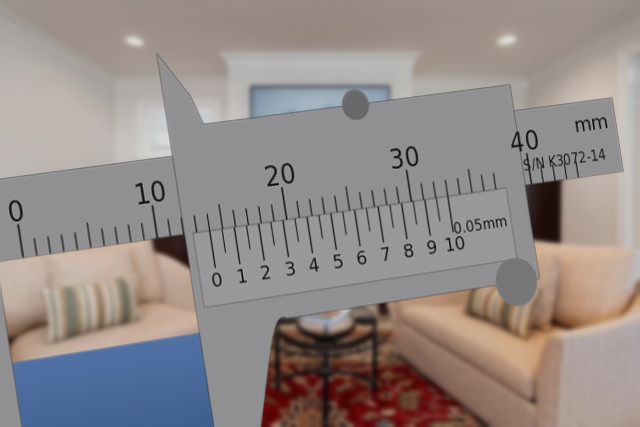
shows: value=14.0 unit=mm
